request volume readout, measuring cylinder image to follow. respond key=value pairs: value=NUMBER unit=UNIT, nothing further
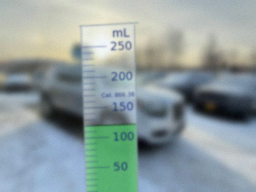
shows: value=120 unit=mL
